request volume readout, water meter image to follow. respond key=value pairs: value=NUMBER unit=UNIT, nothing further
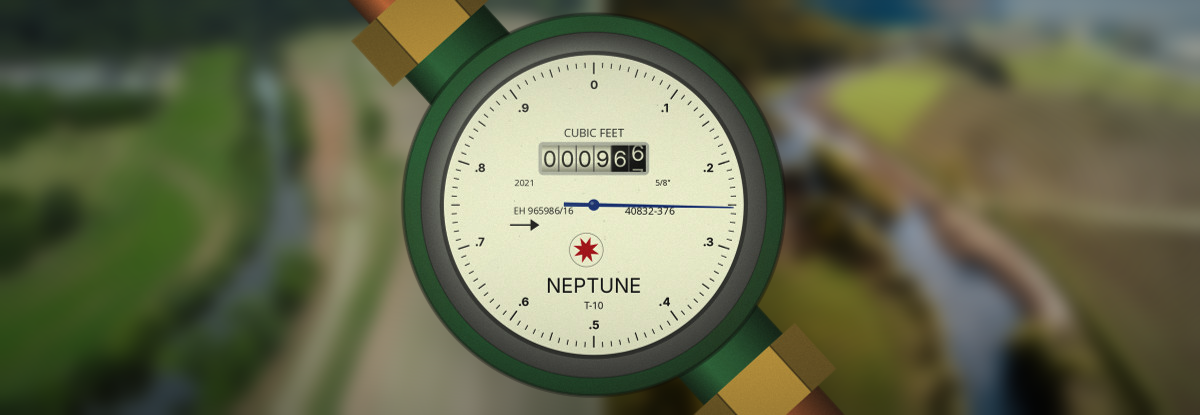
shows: value=966.25 unit=ft³
